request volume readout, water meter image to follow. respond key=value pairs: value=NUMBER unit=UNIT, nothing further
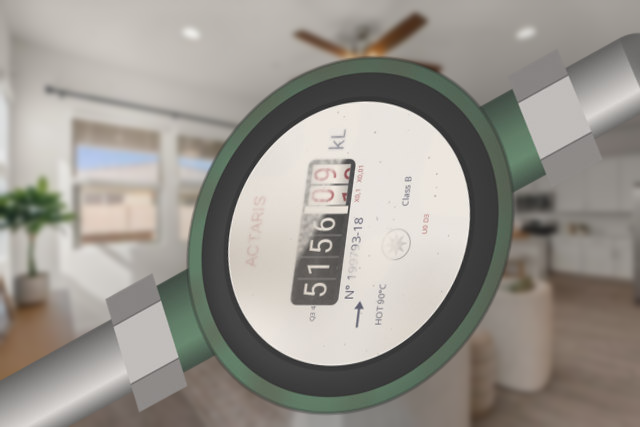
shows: value=5156.09 unit=kL
